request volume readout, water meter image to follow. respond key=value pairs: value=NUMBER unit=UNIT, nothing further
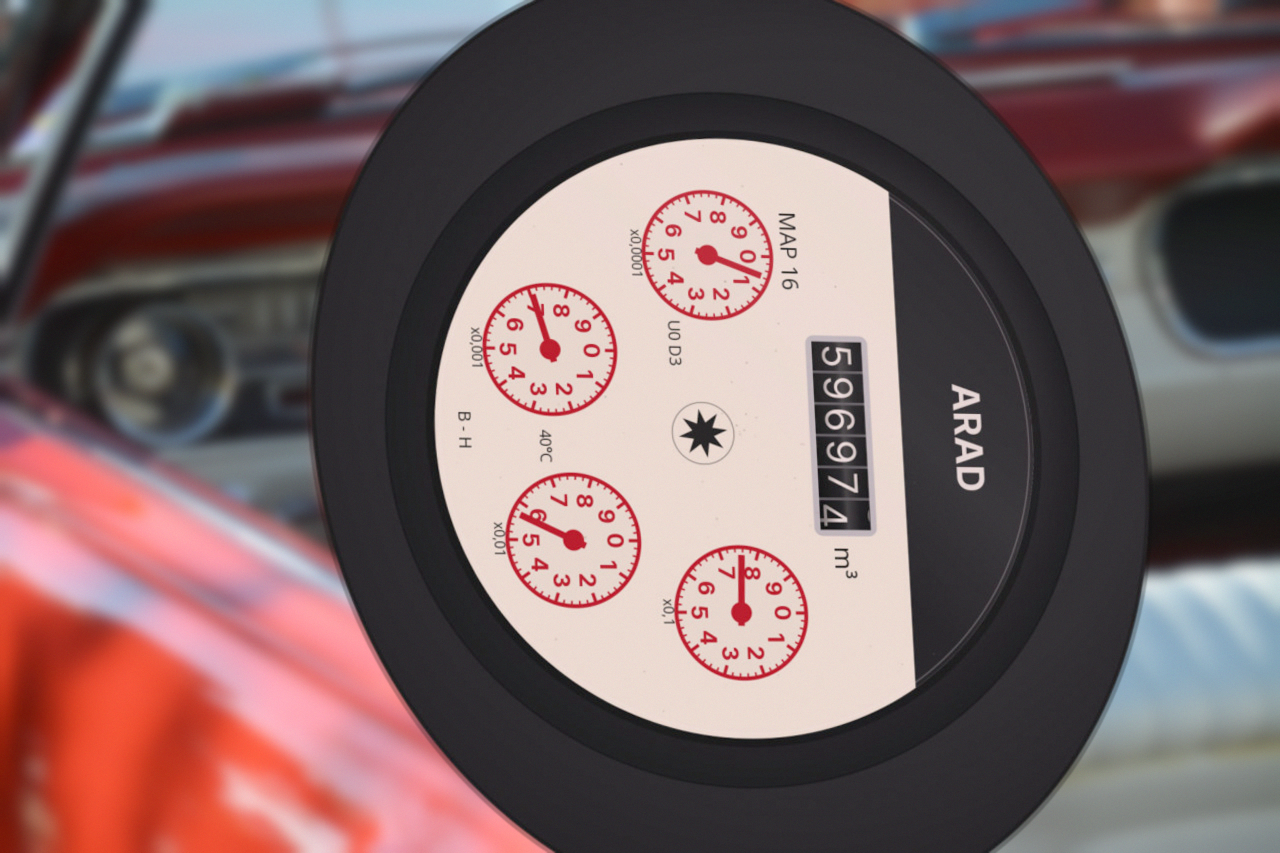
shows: value=596973.7570 unit=m³
